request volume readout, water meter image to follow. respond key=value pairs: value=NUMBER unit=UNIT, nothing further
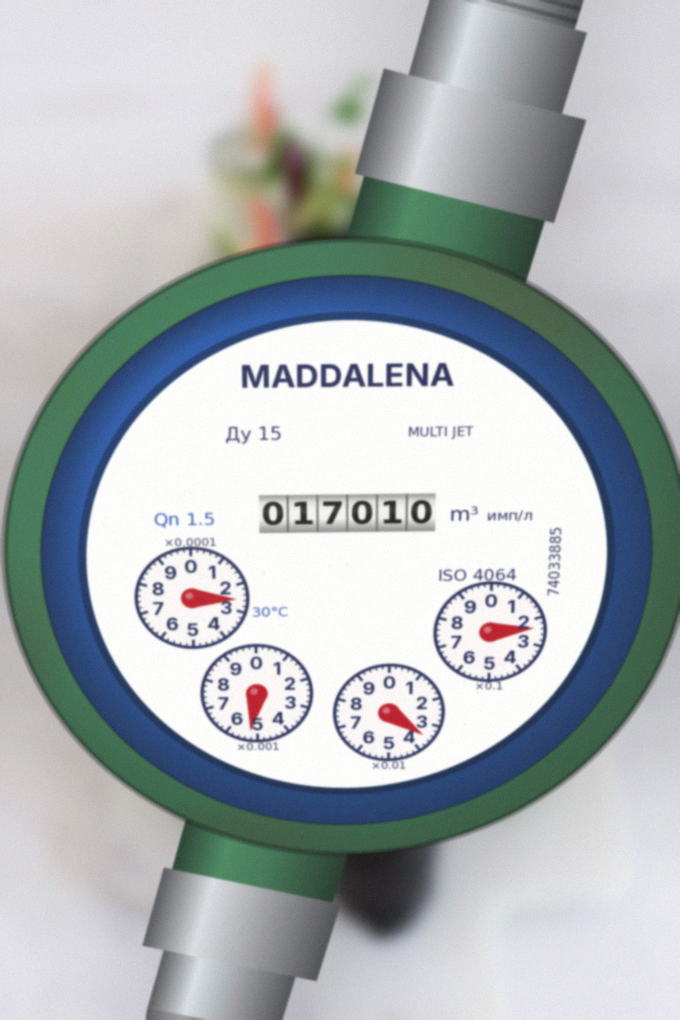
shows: value=17010.2352 unit=m³
